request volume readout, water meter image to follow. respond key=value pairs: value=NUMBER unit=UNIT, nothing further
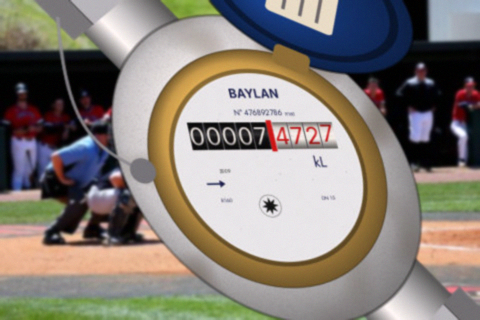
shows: value=7.4727 unit=kL
